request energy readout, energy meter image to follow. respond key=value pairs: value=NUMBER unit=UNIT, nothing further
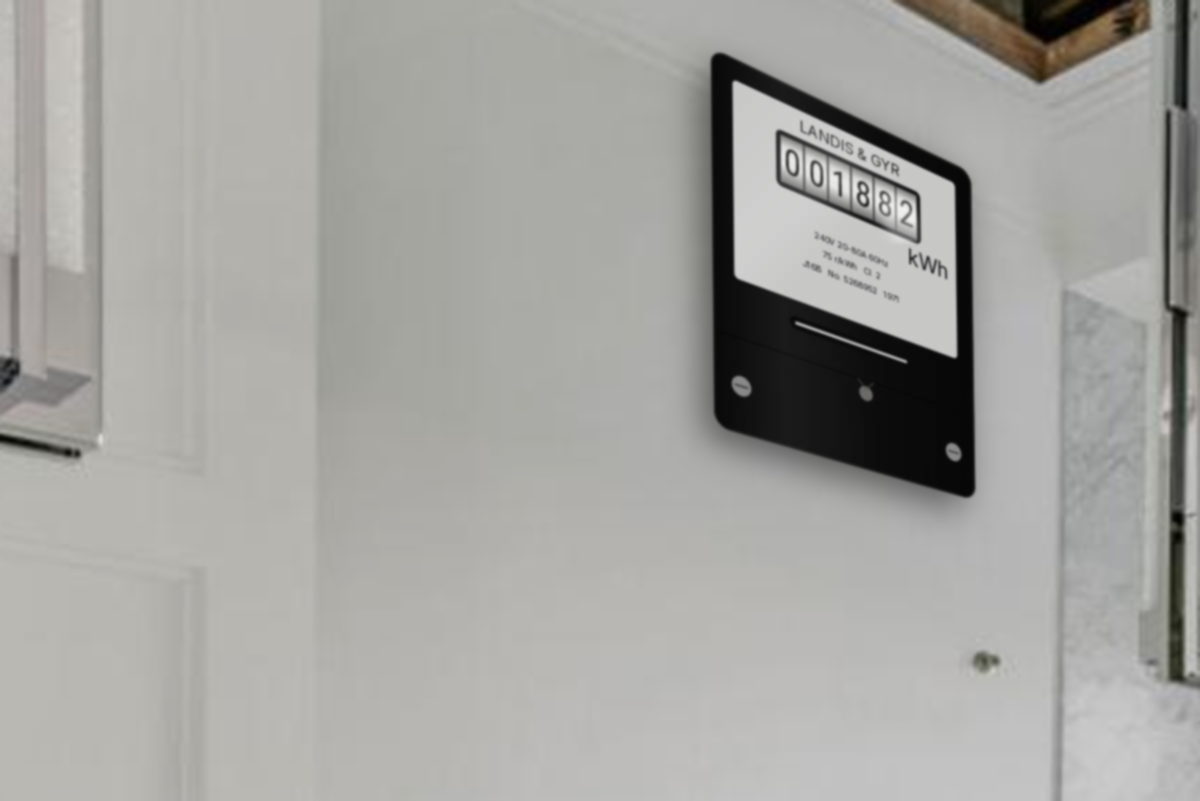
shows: value=1882 unit=kWh
